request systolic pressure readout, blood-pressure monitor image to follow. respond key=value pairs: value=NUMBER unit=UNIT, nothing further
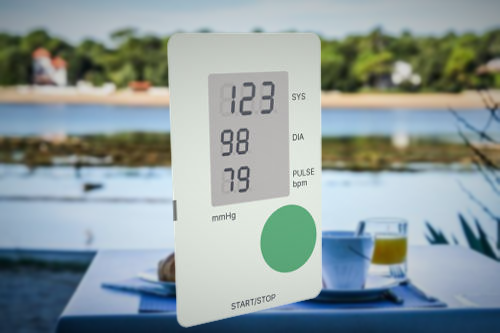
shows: value=123 unit=mmHg
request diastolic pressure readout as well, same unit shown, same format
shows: value=98 unit=mmHg
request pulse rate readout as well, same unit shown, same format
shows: value=79 unit=bpm
